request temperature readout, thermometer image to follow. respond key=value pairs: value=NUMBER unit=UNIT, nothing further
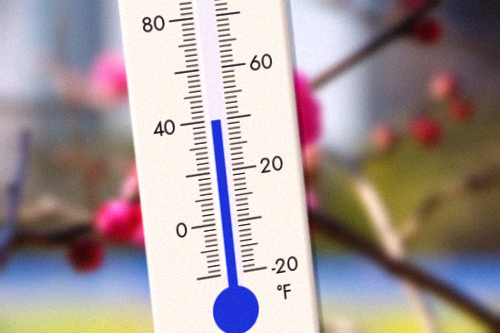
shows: value=40 unit=°F
